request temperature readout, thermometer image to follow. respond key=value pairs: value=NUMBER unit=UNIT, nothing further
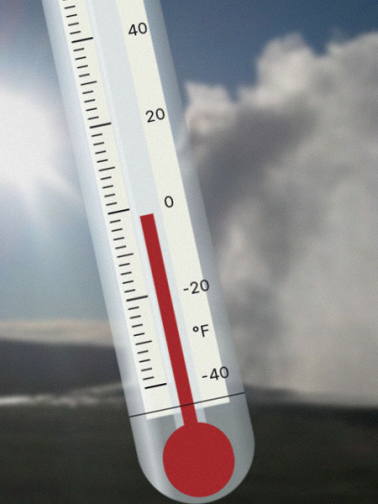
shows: value=-2 unit=°F
